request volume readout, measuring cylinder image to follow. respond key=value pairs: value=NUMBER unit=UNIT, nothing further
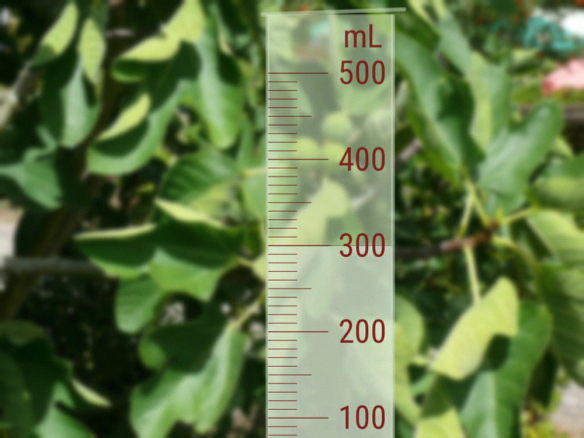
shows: value=300 unit=mL
